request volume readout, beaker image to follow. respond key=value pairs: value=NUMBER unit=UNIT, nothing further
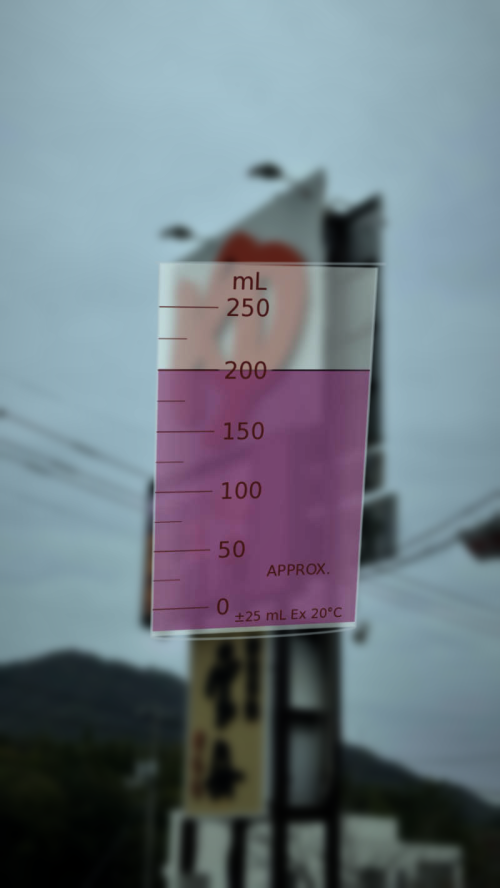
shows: value=200 unit=mL
